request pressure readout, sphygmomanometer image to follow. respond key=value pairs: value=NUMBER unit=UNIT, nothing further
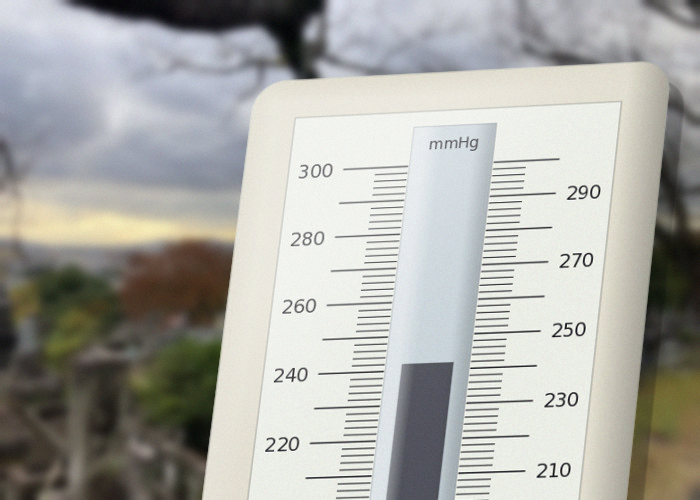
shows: value=242 unit=mmHg
